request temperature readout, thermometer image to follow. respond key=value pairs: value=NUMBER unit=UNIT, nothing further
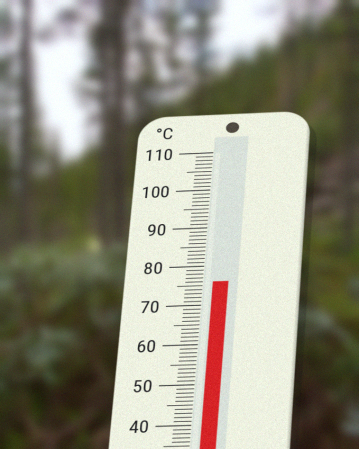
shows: value=76 unit=°C
